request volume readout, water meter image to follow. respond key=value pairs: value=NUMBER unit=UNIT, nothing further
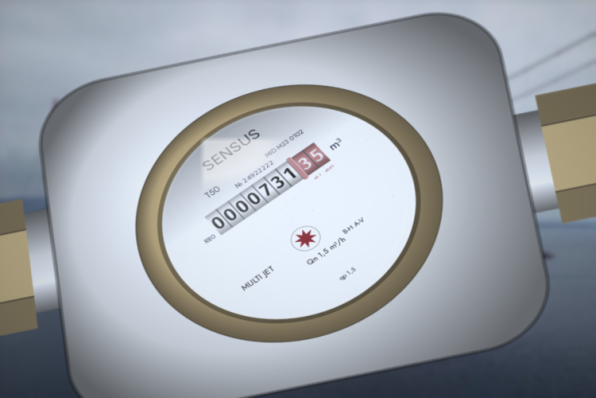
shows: value=731.35 unit=m³
